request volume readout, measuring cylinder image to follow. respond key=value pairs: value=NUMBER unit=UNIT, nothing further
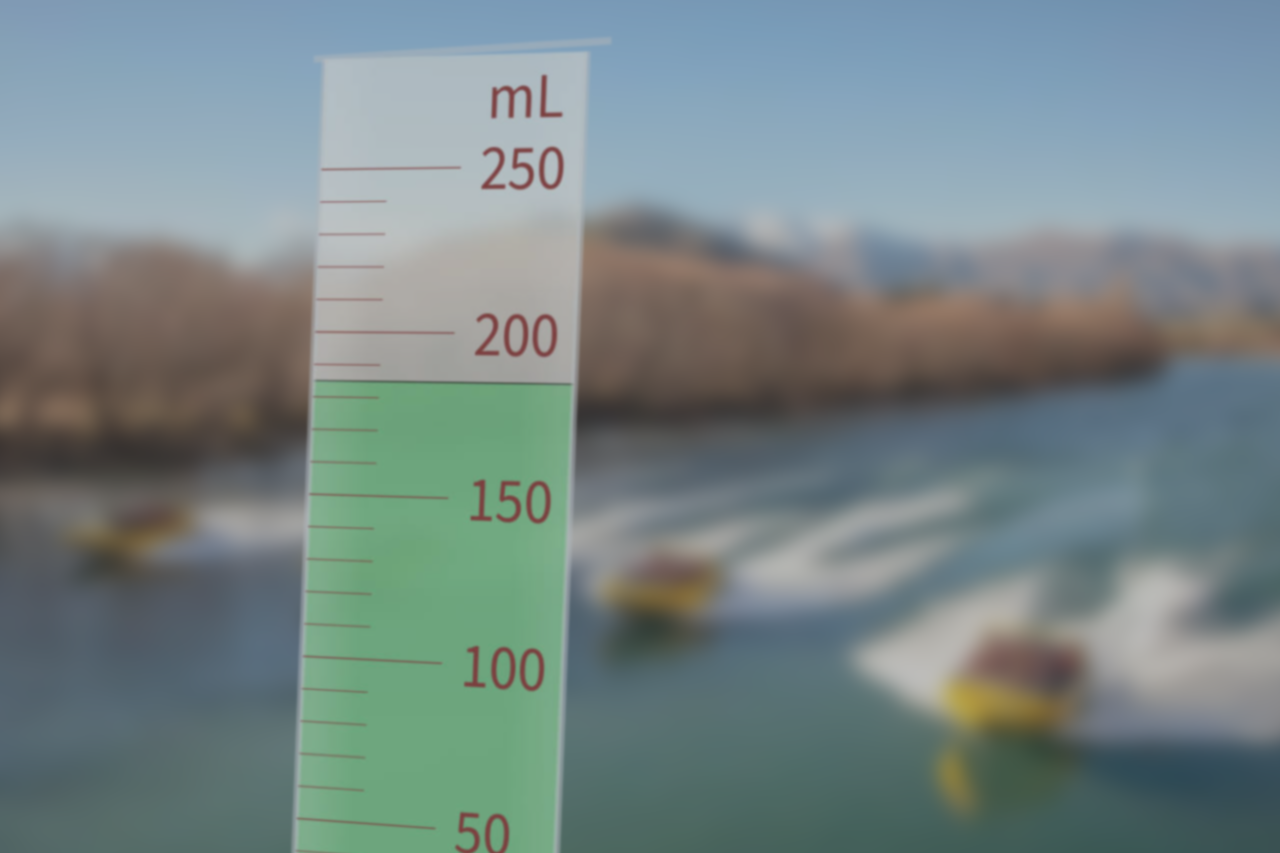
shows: value=185 unit=mL
